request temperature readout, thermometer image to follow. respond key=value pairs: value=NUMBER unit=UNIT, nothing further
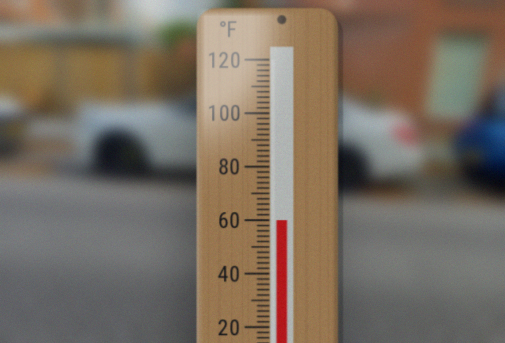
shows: value=60 unit=°F
